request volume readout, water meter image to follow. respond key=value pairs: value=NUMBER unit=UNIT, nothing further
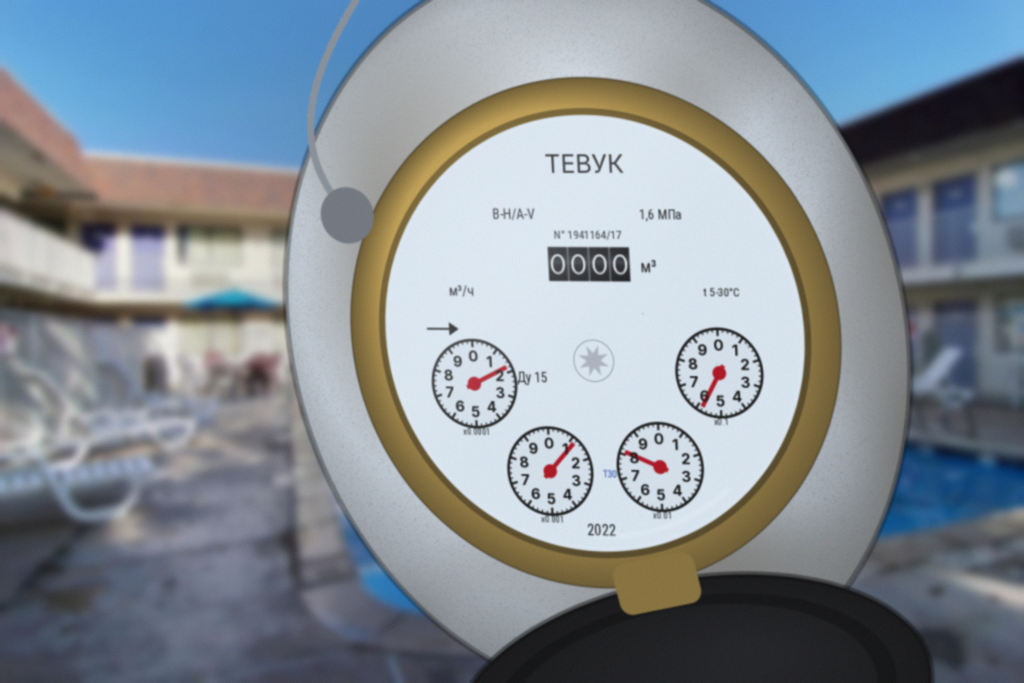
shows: value=0.5811 unit=m³
